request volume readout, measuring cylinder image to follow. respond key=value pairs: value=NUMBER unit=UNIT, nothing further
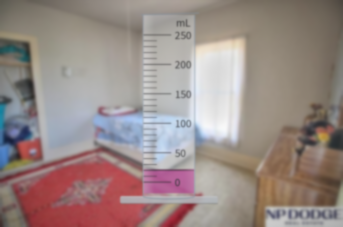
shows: value=20 unit=mL
